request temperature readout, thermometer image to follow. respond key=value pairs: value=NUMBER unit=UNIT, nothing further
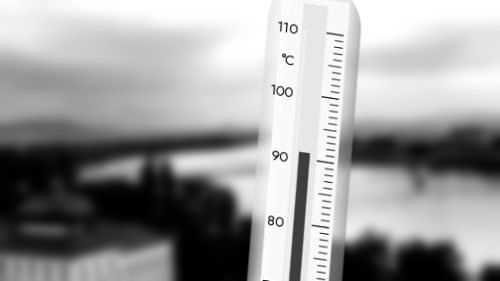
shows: value=91 unit=°C
